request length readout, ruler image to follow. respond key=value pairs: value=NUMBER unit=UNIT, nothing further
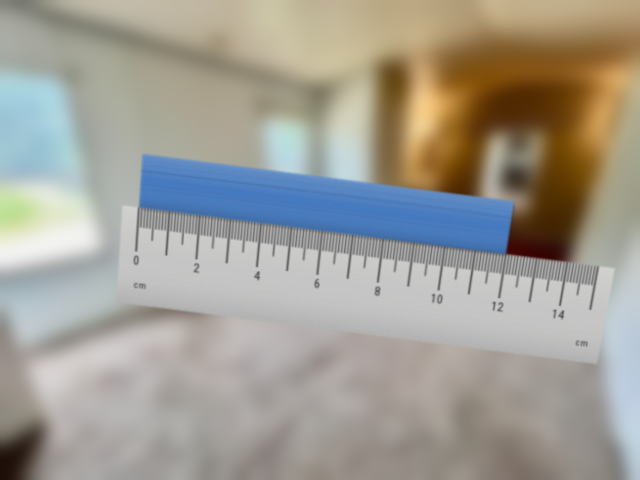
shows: value=12 unit=cm
